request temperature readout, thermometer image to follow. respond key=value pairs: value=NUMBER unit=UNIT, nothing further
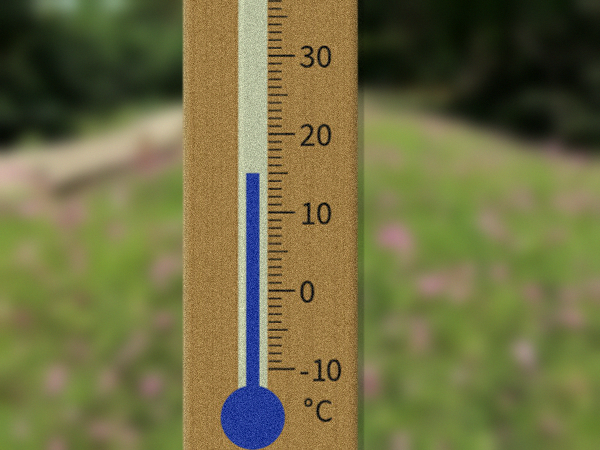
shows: value=15 unit=°C
